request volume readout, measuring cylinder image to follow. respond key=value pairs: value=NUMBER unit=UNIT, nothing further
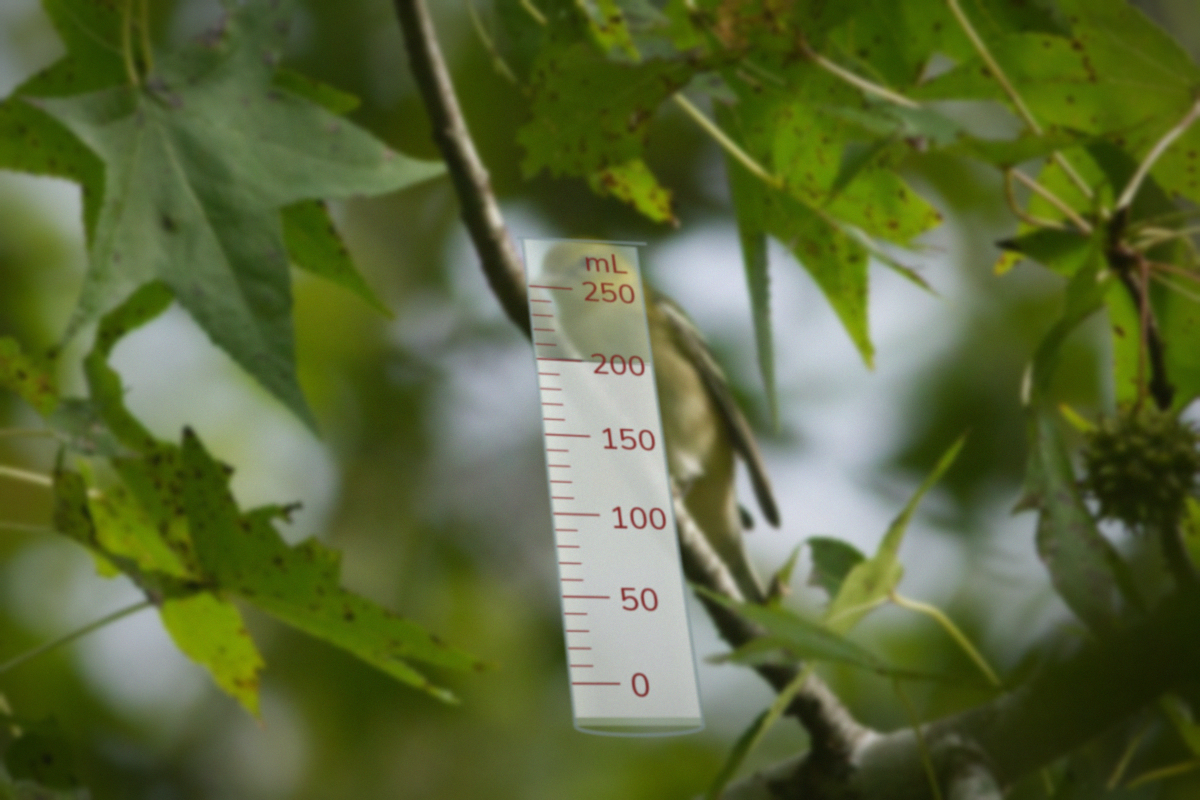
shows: value=200 unit=mL
